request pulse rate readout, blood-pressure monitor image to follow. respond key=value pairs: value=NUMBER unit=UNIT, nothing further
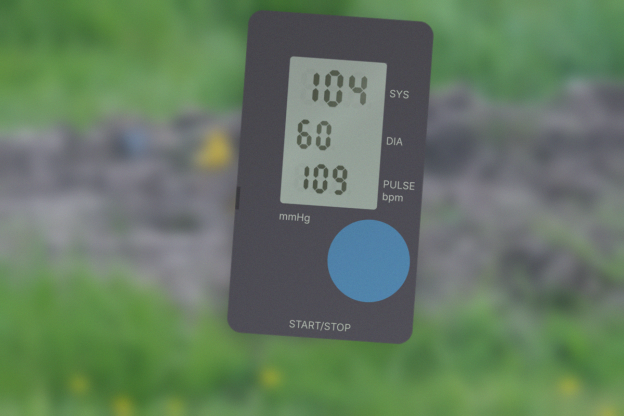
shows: value=109 unit=bpm
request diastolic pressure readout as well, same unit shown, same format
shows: value=60 unit=mmHg
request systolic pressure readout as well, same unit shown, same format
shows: value=104 unit=mmHg
